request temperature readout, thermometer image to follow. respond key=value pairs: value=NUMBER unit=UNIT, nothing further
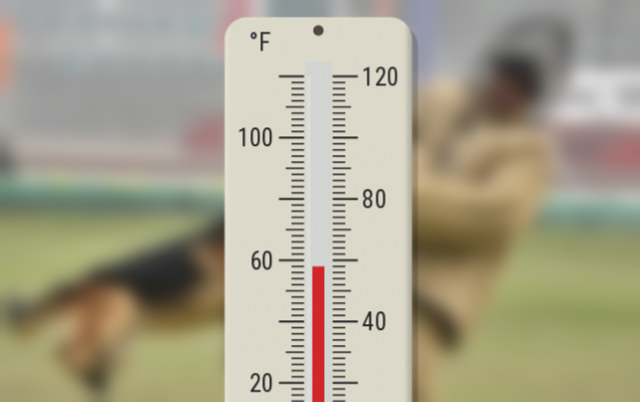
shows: value=58 unit=°F
